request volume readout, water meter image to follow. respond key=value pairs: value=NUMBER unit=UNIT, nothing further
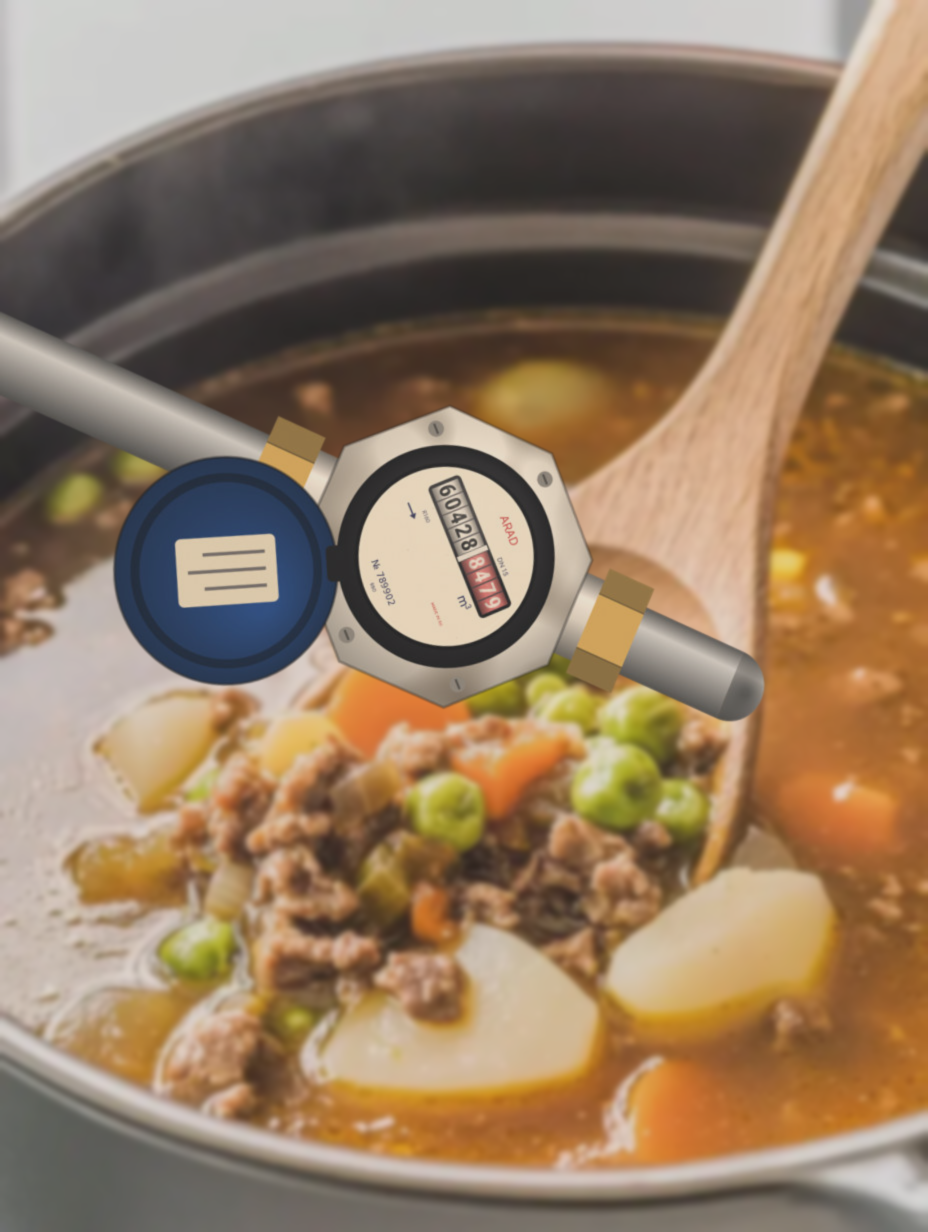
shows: value=60428.8479 unit=m³
